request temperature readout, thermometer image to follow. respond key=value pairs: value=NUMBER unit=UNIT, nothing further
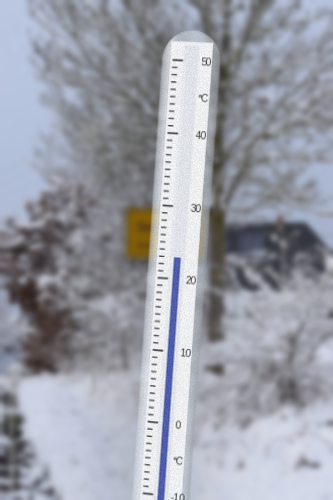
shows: value=23 unit=°C
